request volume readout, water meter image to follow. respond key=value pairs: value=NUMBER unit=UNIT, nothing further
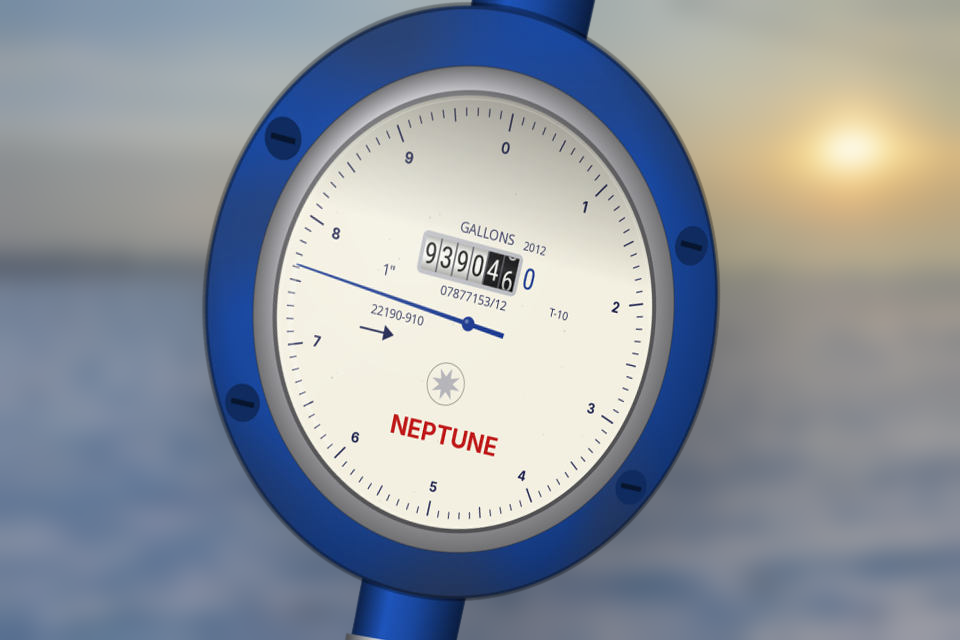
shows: value=9390457.6 unit=gal
